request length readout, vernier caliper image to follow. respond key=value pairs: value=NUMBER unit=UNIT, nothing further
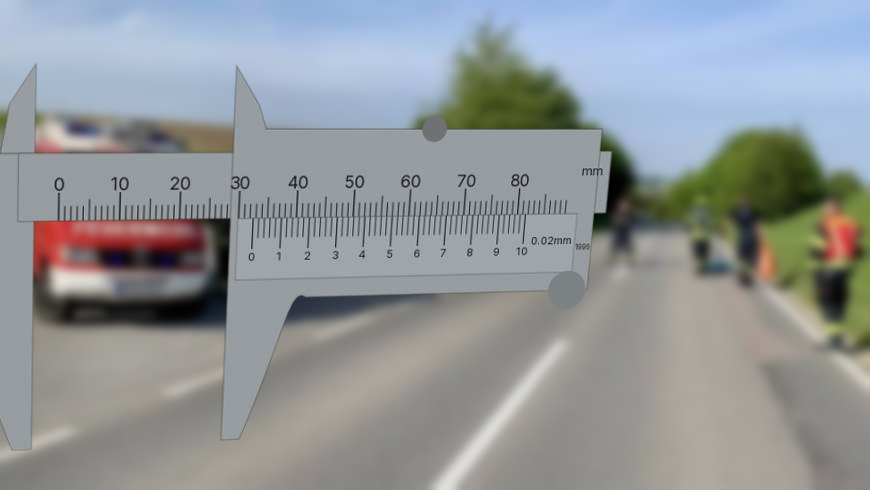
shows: value=32.5 unit=mm
